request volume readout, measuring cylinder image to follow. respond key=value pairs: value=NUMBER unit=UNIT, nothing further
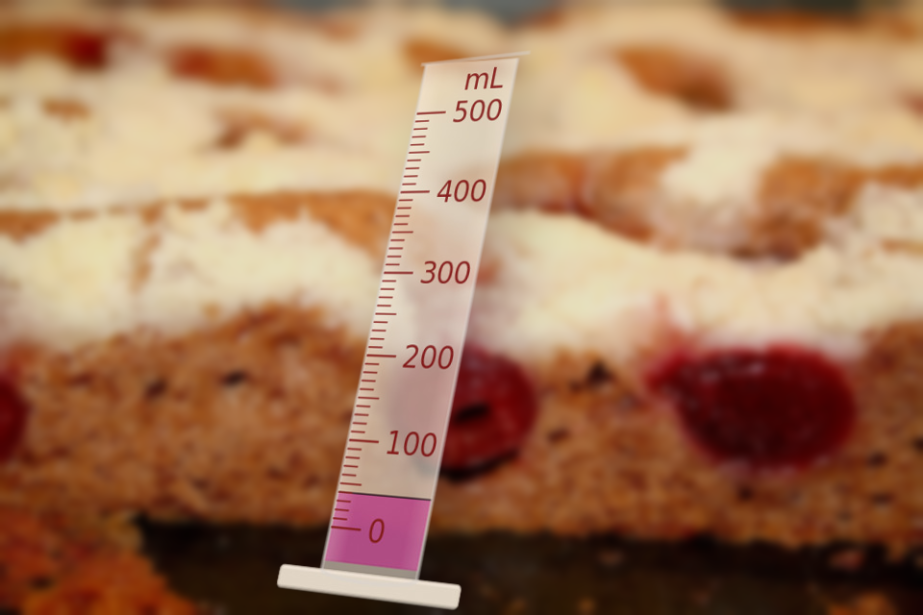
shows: value=40 unit=mL
